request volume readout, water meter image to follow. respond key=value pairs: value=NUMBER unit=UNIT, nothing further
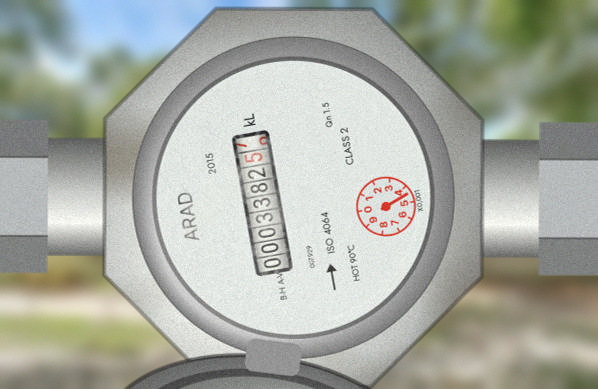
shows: value=3382.574 unit=kL
